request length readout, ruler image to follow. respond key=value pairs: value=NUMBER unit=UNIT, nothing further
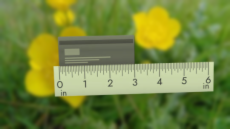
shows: value=3 unit=in
